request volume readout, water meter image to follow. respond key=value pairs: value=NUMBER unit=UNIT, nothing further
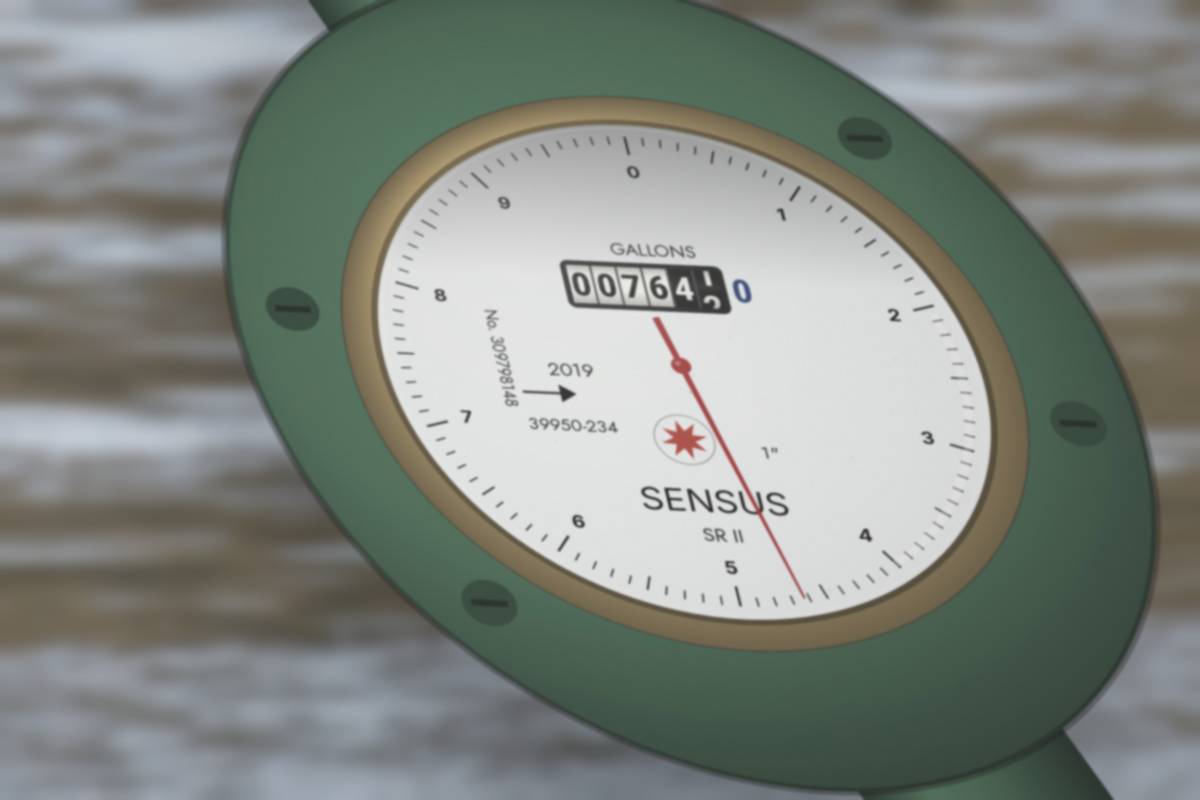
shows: value=76414.6 unit=gal
